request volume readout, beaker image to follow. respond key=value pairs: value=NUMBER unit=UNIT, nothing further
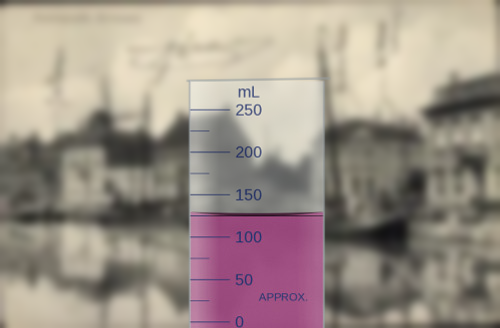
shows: value=125 unit=mL
